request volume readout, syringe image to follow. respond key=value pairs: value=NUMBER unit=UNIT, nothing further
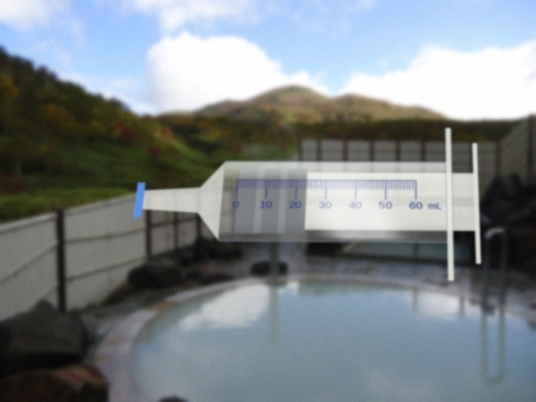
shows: value=0 unit=mL
